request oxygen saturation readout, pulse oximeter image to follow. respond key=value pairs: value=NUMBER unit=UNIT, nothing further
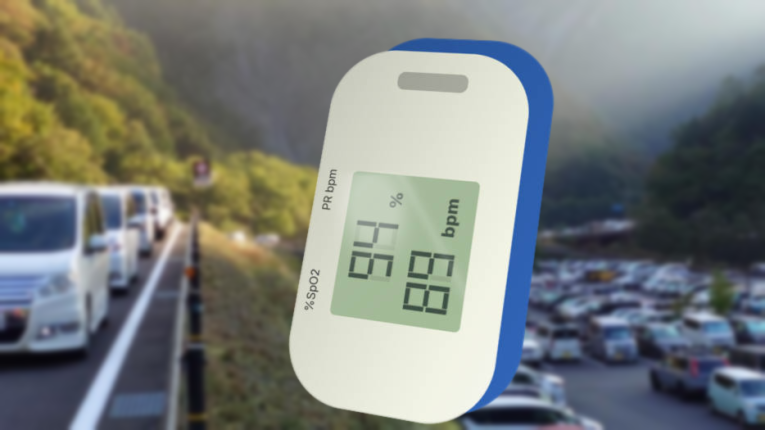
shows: value=94 unit=%
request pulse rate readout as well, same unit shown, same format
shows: value=89 unit=bpm
